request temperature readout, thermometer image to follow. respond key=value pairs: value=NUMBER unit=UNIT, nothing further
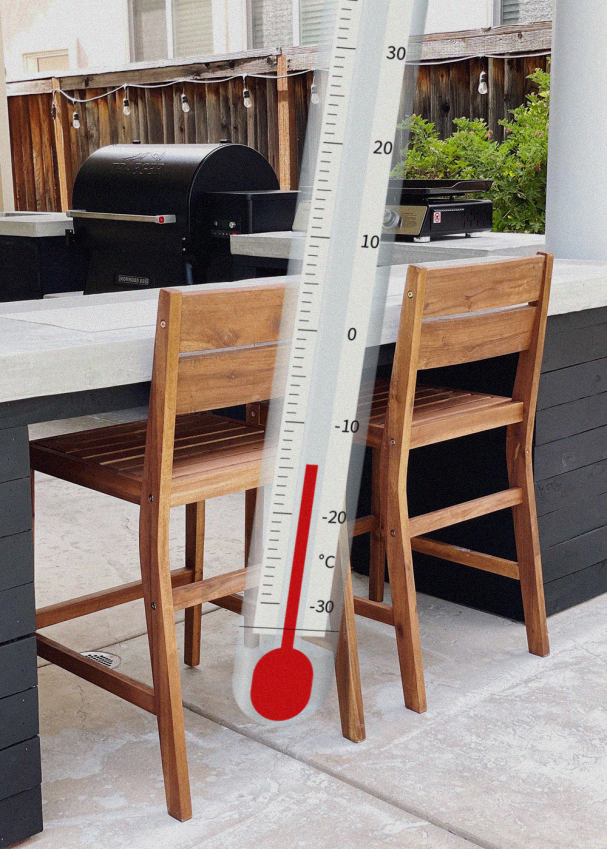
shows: value=-14.5 unit=°C
